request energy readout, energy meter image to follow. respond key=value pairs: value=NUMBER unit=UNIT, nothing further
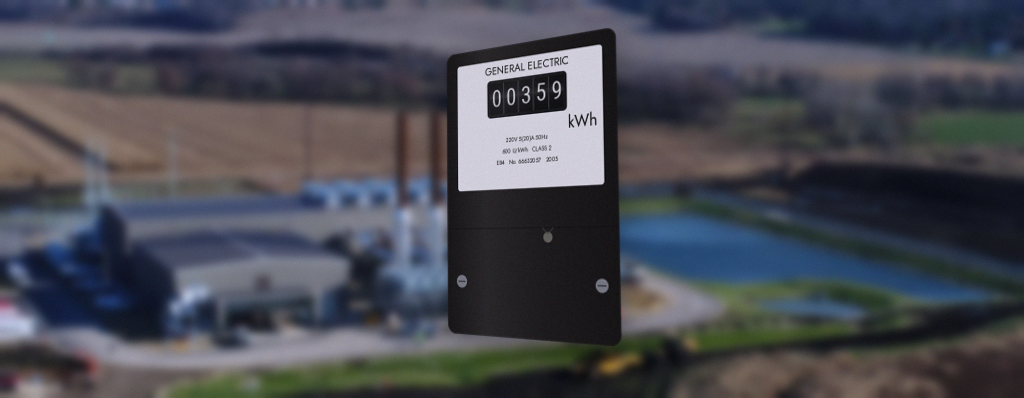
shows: value=359 unit=kWh
